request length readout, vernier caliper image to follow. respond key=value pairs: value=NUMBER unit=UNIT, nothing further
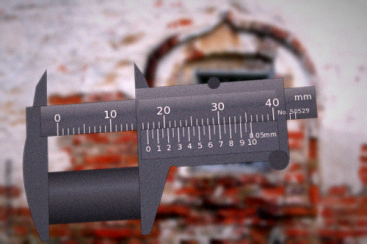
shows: value=16.8 unit=mm
